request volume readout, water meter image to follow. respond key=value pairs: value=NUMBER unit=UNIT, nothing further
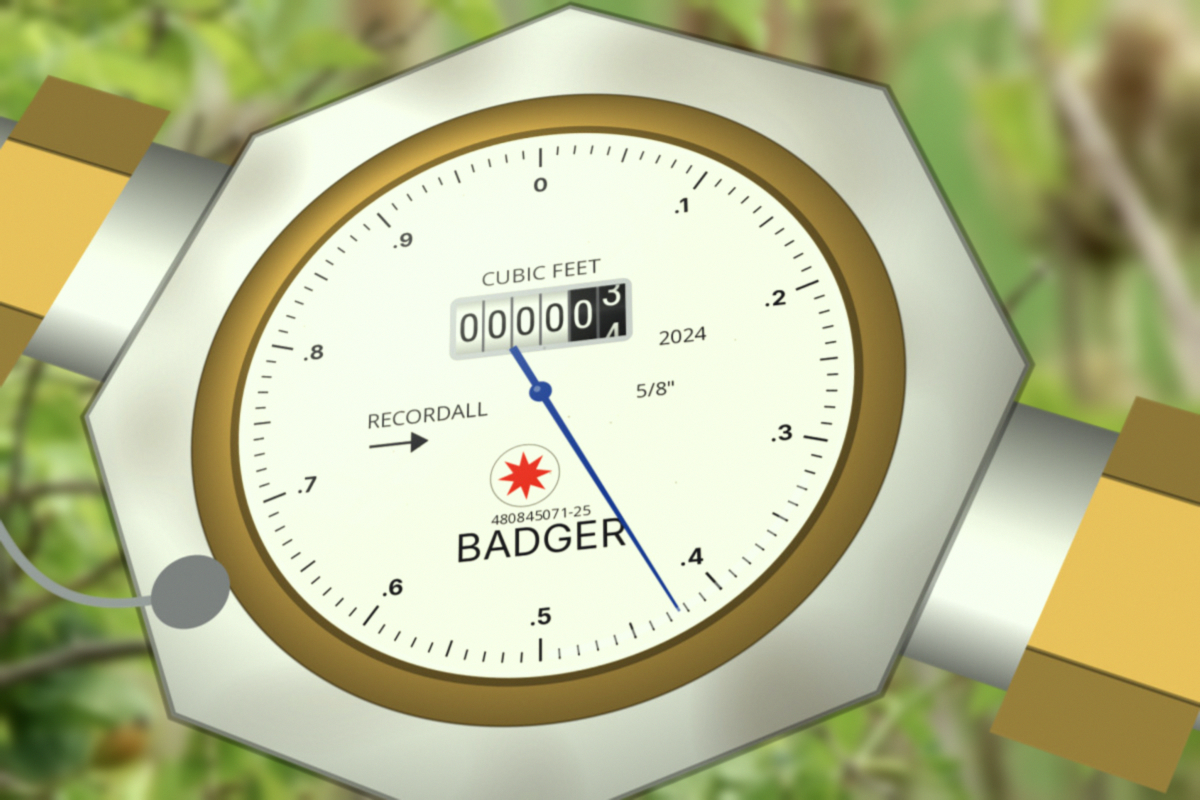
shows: value=3.42 unit=ft³
